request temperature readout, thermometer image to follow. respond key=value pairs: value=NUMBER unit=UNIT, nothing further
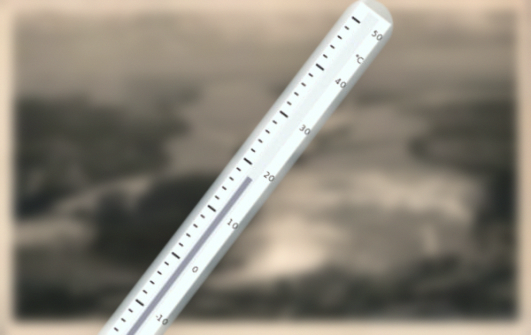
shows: value=18 unit=°C
